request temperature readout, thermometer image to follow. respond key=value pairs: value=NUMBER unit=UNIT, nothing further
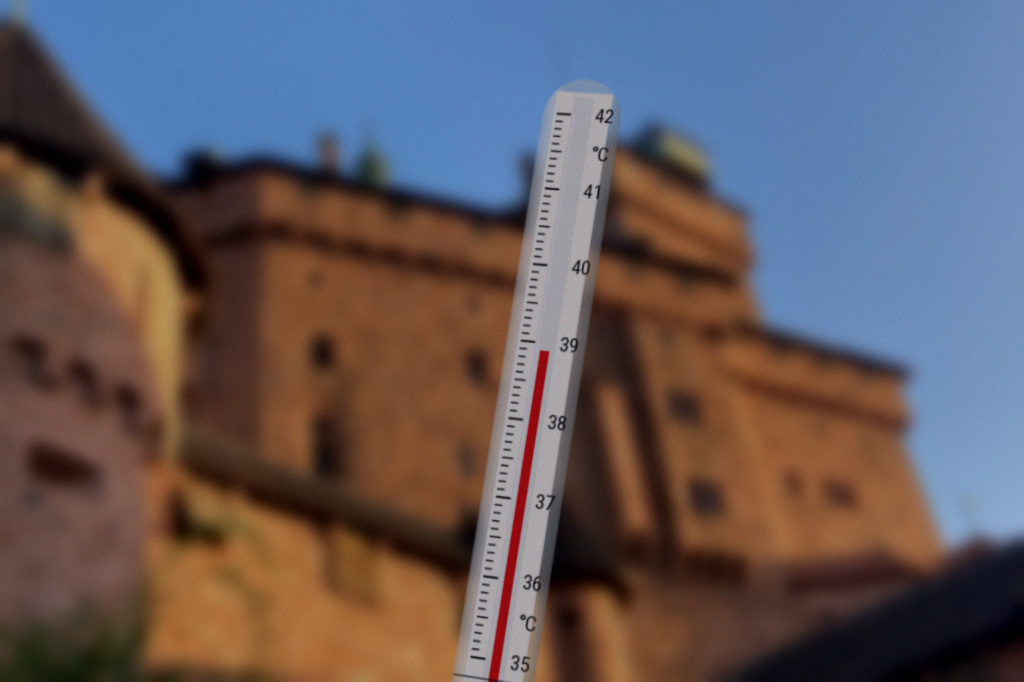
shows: value=38.9 unit=°C
